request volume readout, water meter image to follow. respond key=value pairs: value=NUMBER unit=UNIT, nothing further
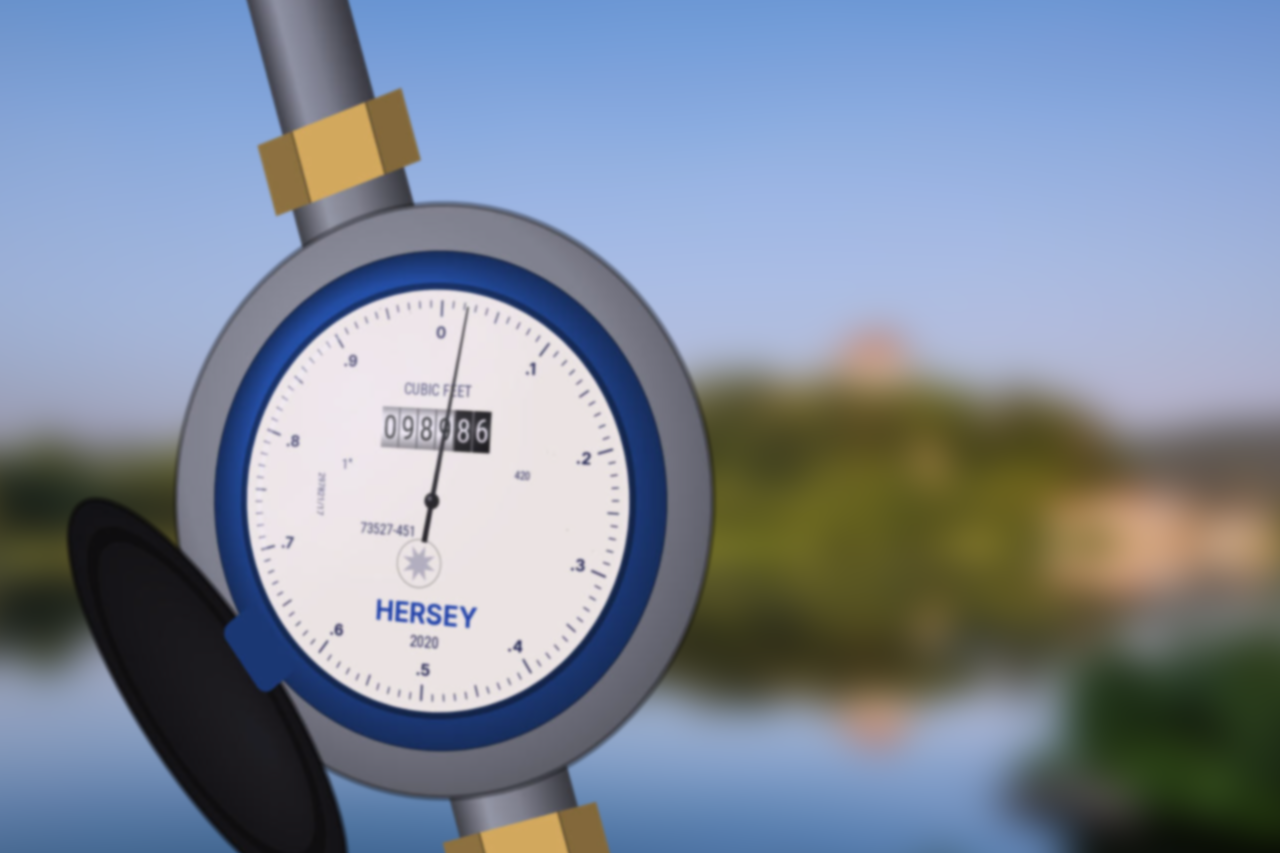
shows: value=98986.02 unit=ft³
